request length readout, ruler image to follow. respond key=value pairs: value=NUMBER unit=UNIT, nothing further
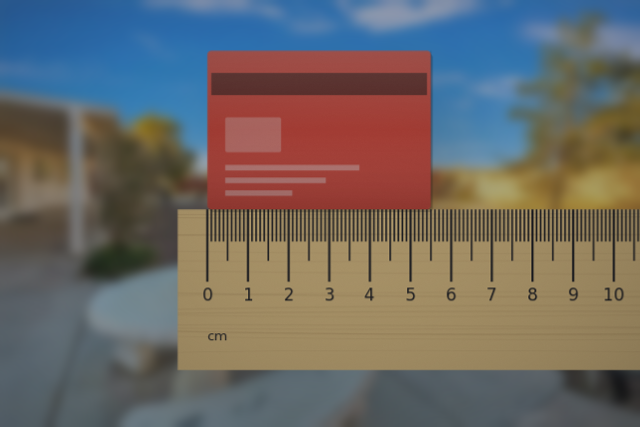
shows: value=5.5 unit=cm
